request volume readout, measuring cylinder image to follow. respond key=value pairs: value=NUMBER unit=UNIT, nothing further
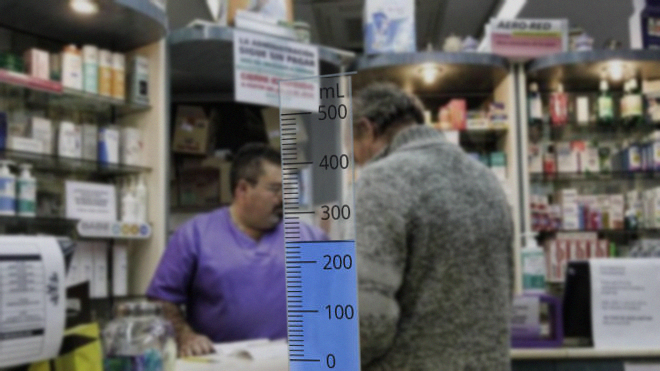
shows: value=240 unit=mL
